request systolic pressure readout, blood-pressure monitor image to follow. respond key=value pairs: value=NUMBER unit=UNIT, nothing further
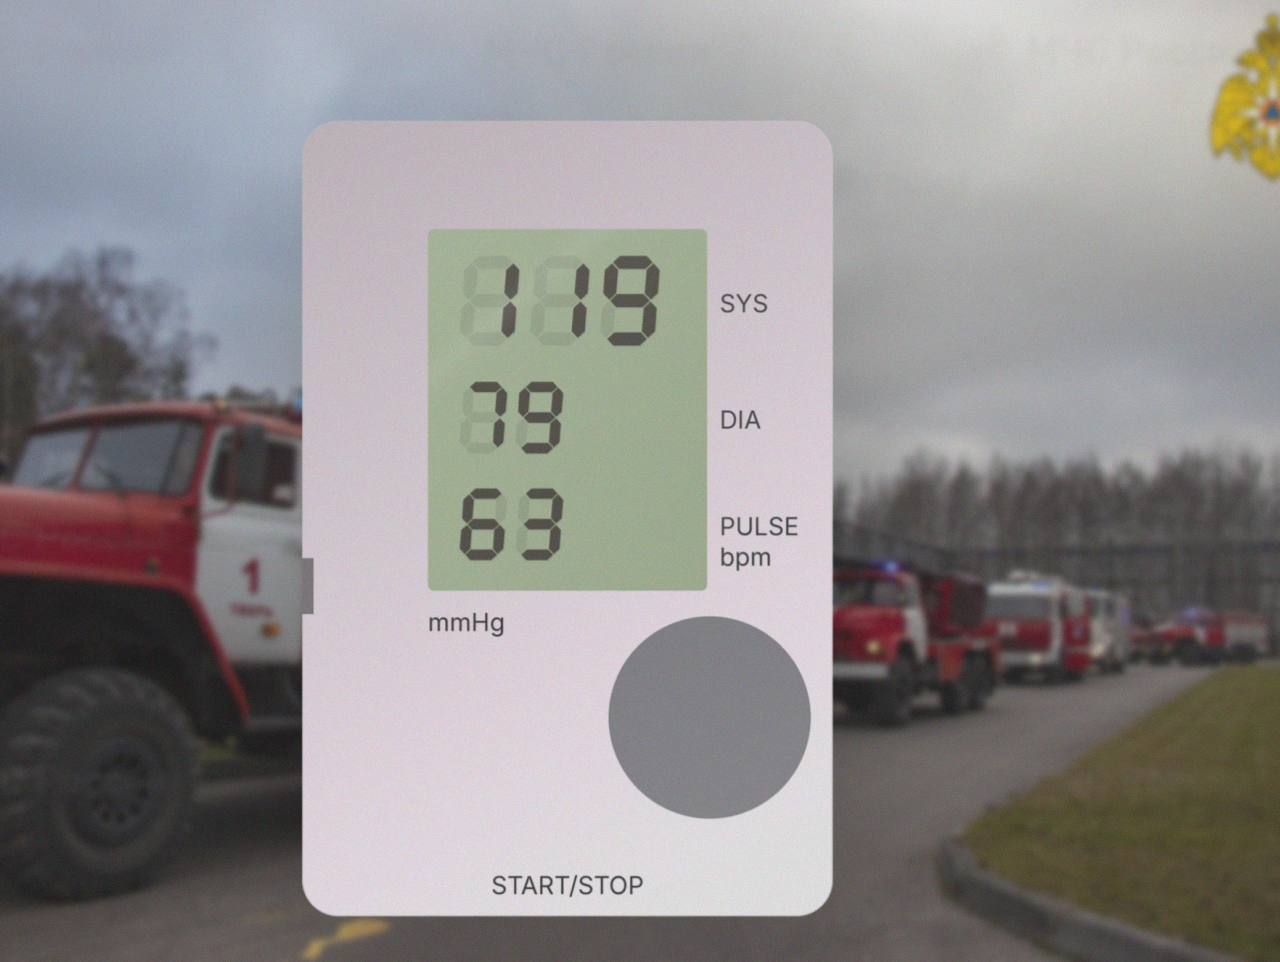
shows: value=119 unit=mmHg
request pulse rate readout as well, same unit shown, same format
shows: value=63 unit=bpm
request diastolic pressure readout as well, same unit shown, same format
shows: value=79 unit=mmHg
